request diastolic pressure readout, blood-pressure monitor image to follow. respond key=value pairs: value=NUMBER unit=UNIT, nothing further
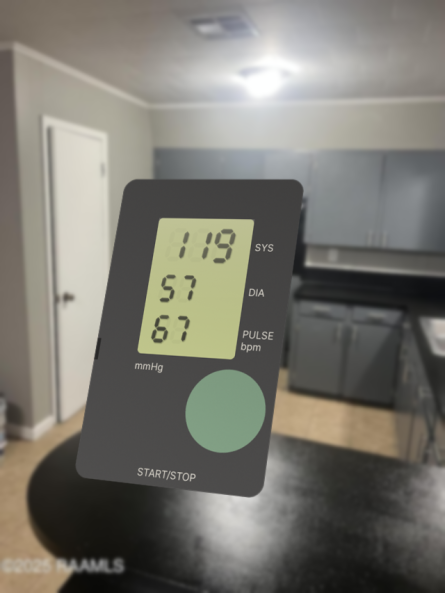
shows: value=57 unit=mmHg
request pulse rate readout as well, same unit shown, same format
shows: value=67 unit=bpm
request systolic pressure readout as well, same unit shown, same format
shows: value=119 unit=mmHg
